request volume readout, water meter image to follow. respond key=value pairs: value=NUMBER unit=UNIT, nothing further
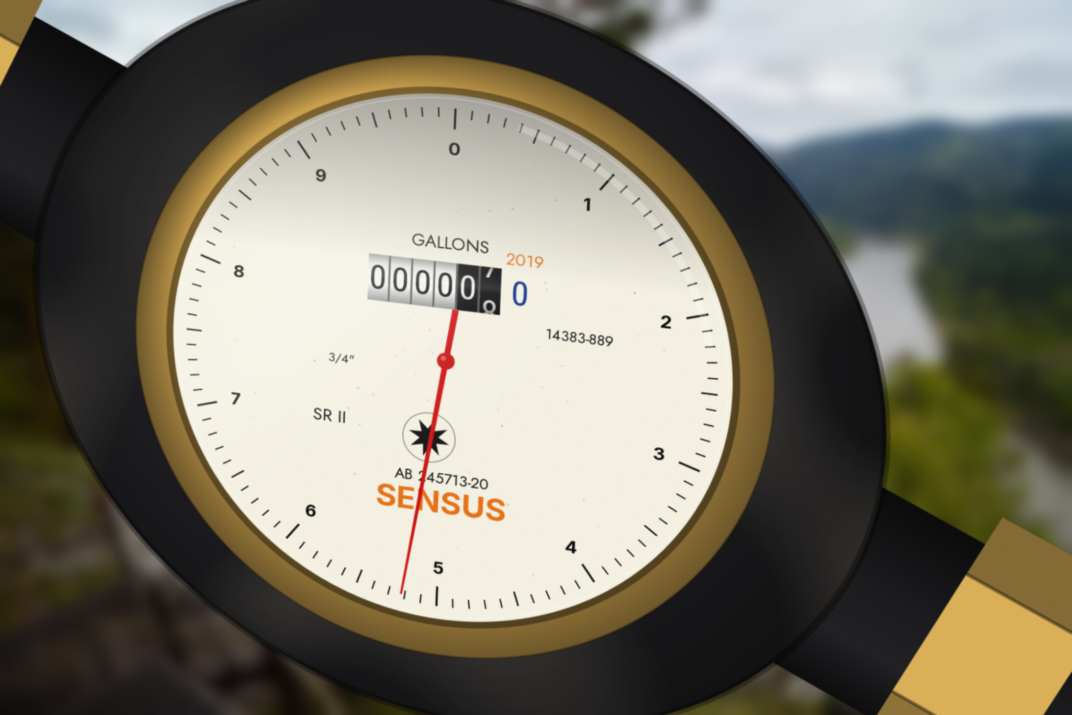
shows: value=75.2 unit=gal
